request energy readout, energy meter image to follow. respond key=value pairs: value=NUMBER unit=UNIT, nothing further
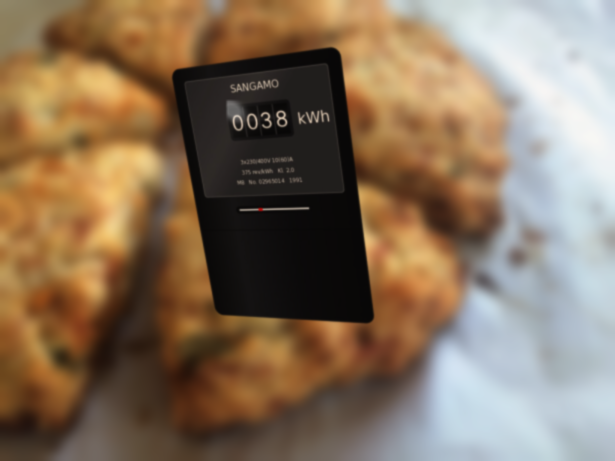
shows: value=38 unit=kWh
